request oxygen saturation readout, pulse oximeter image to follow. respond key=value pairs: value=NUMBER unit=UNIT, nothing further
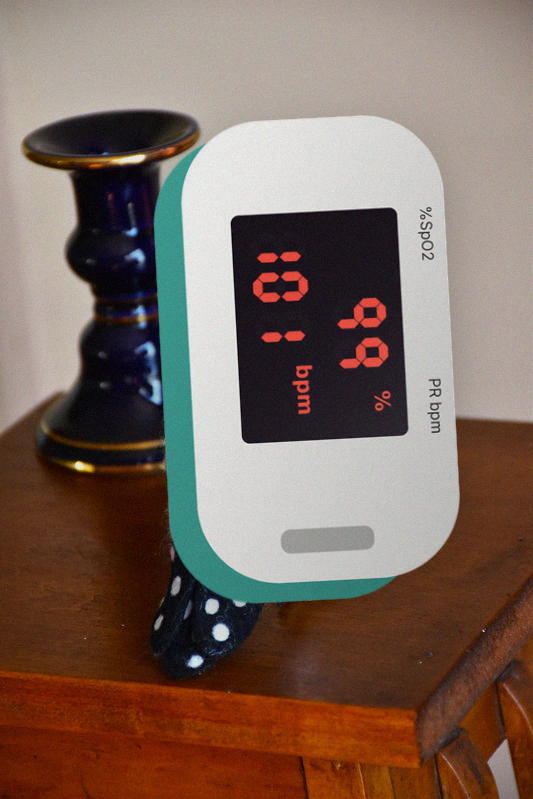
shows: value=99 unit=%
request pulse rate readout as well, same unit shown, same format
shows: value=101 unit=bpm
